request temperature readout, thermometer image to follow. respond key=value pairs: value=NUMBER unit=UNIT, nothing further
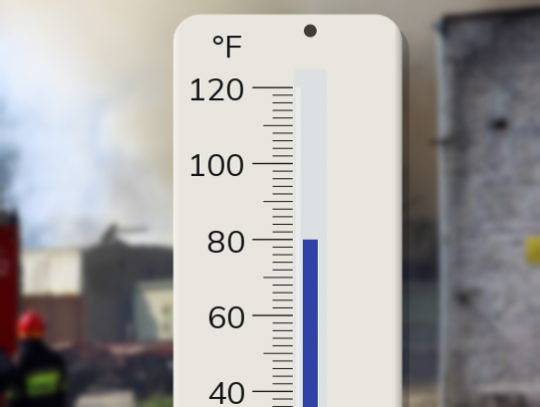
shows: value=80 unit=°F
